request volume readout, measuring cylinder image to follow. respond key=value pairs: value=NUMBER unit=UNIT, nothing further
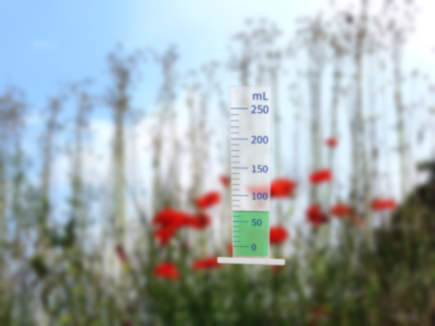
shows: value=70 unit=mL
